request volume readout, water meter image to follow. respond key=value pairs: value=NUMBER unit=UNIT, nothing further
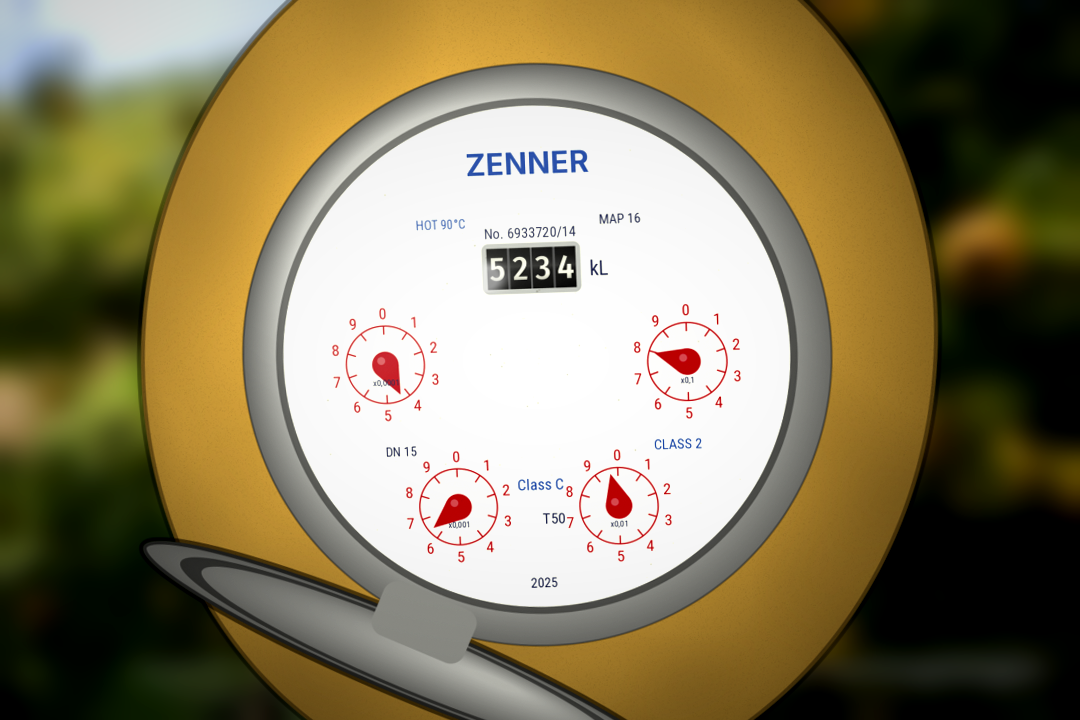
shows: value=5234.7964 unit=kL
